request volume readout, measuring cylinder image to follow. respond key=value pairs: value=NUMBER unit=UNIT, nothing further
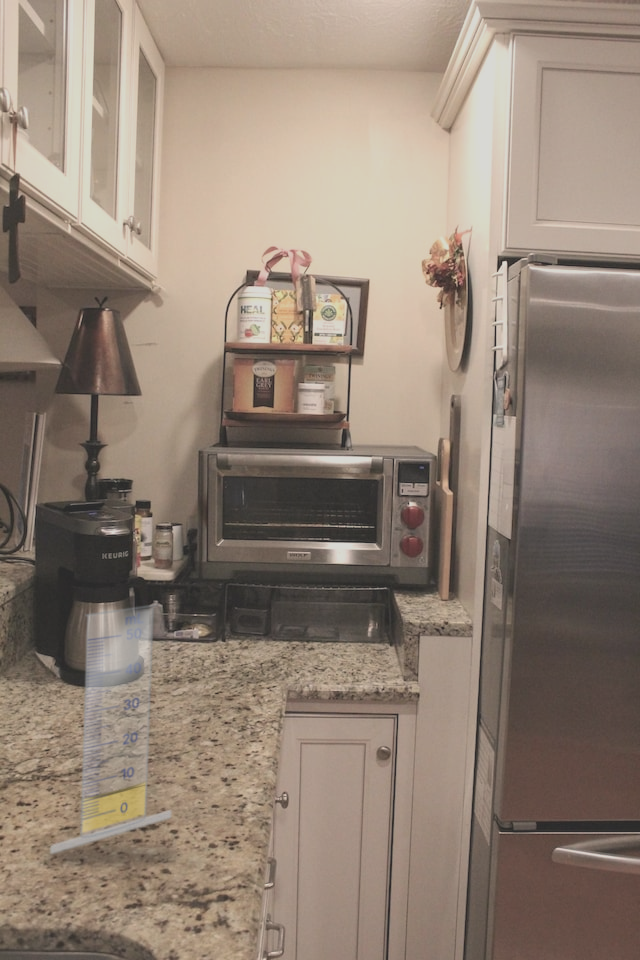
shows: value=5 unit=mL
